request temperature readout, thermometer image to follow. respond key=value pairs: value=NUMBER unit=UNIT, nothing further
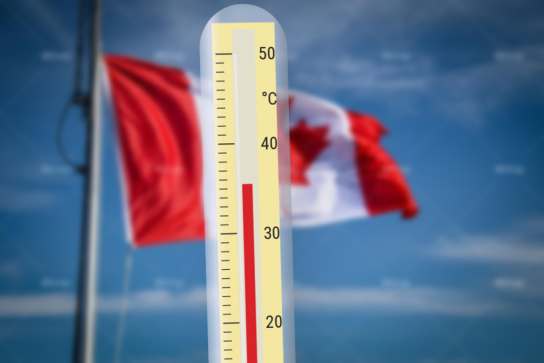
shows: value=35.5 unit=°C
